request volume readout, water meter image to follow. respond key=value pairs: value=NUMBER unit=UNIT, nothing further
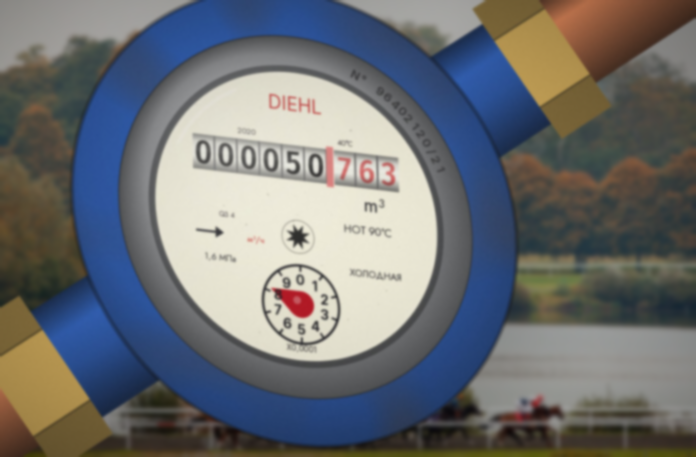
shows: value=50.7638 unit=m³
